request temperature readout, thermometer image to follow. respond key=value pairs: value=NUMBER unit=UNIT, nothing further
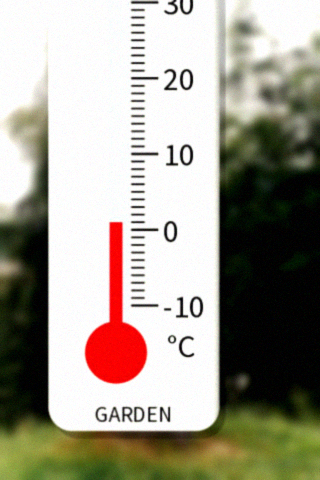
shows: value=1 unit=°C
